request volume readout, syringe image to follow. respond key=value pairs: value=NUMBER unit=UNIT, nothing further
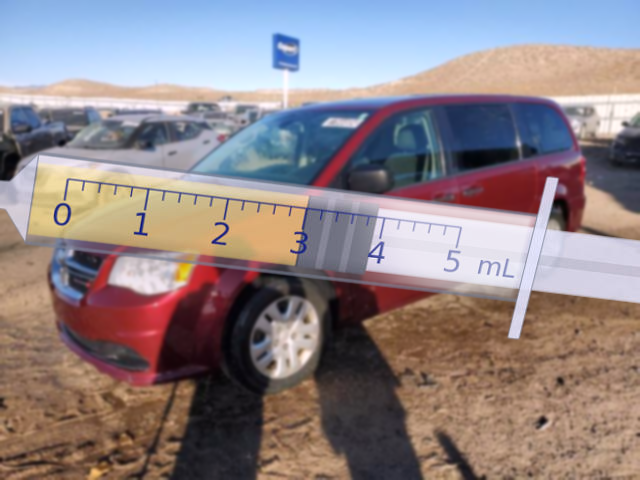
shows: value=3 unit=mL
